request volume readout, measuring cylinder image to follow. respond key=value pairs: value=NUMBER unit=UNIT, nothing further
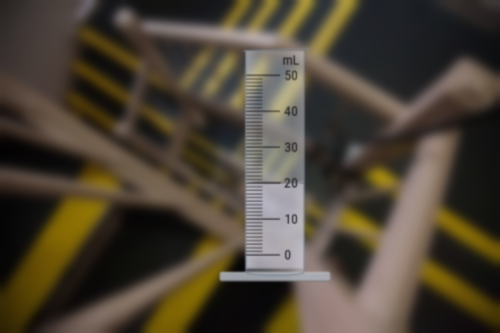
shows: value=20 unit=mL
